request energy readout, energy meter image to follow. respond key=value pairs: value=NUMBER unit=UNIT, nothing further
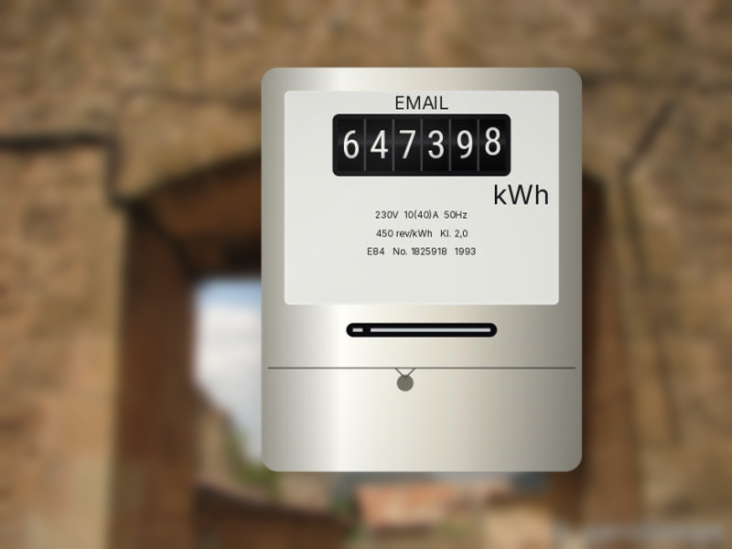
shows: value=647398 unit=kWh
